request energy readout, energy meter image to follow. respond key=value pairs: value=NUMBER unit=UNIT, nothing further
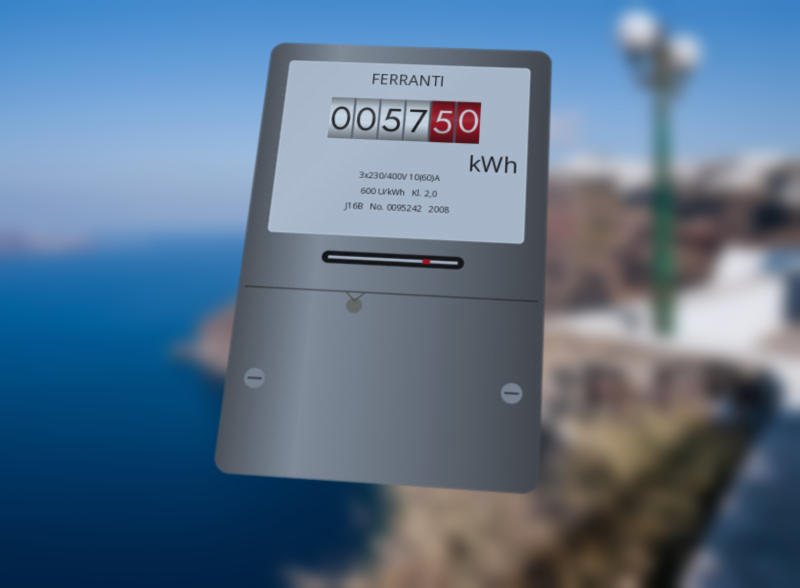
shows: value=57.50 unit=kWh
